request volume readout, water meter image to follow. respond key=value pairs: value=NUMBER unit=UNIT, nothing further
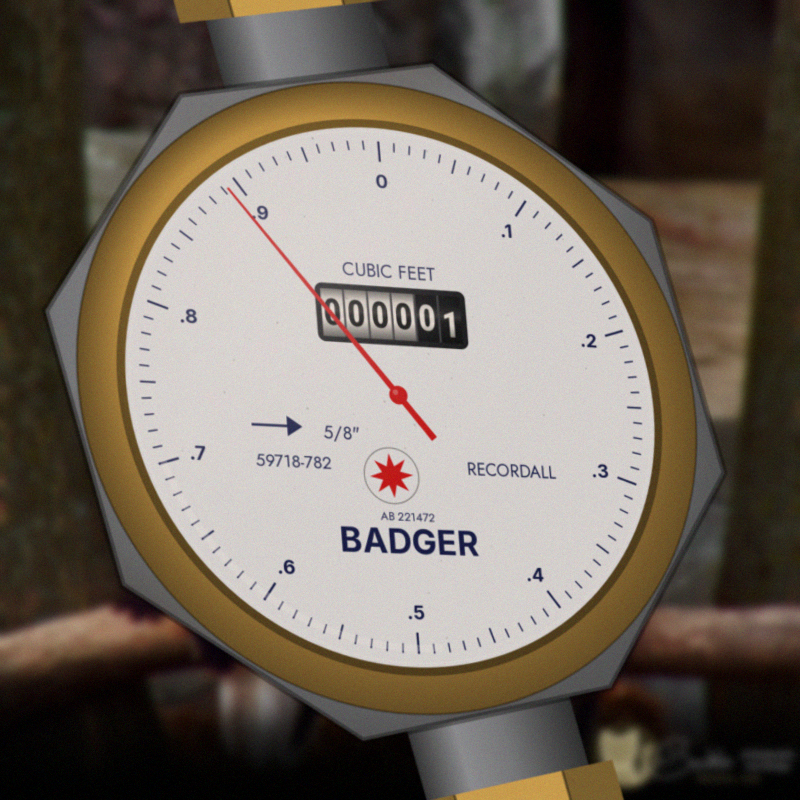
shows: value=0.89 unit=ft³
